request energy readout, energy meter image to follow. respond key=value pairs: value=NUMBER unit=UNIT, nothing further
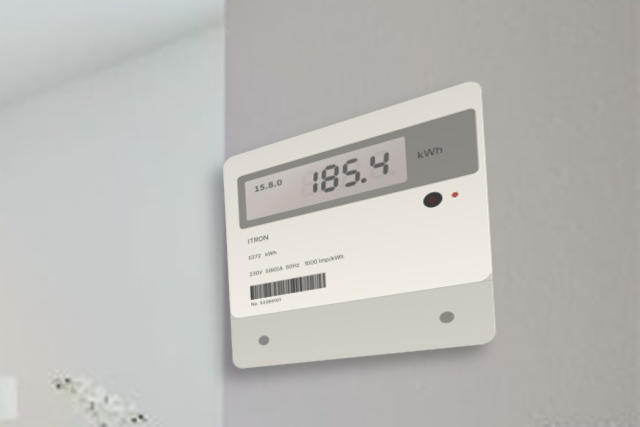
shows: value=185.4 unit=kWh
